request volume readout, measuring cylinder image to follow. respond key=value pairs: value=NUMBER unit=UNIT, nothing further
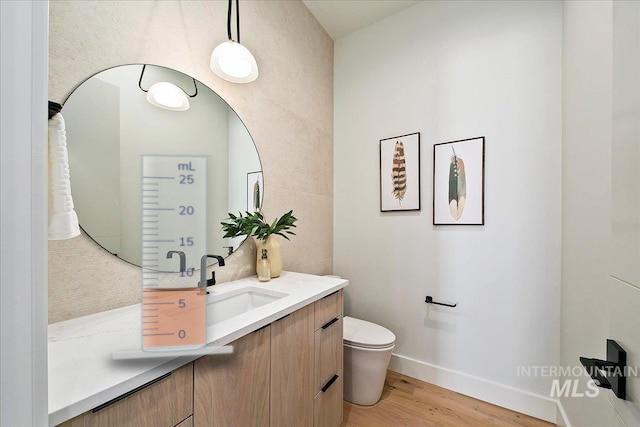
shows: value=7 unit=mL
